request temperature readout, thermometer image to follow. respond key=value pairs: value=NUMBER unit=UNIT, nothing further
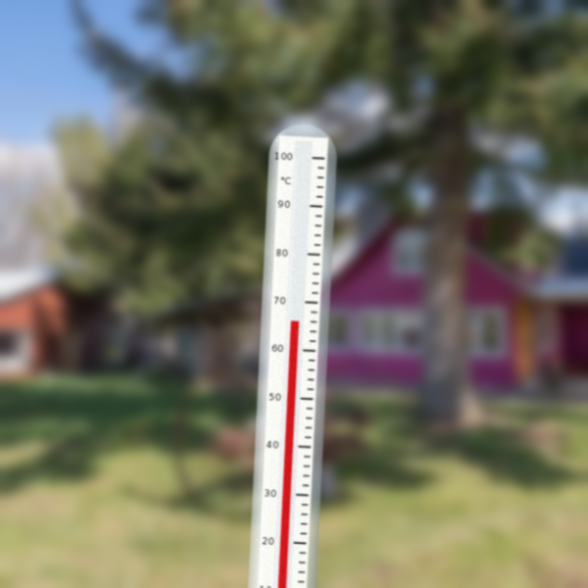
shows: value=66 unit=°C
